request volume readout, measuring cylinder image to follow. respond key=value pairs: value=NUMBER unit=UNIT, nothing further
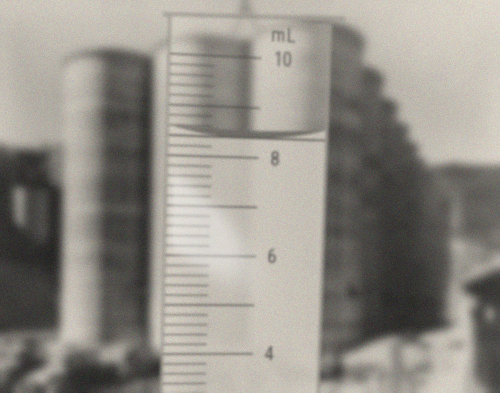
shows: value=8.4 unit=mL
